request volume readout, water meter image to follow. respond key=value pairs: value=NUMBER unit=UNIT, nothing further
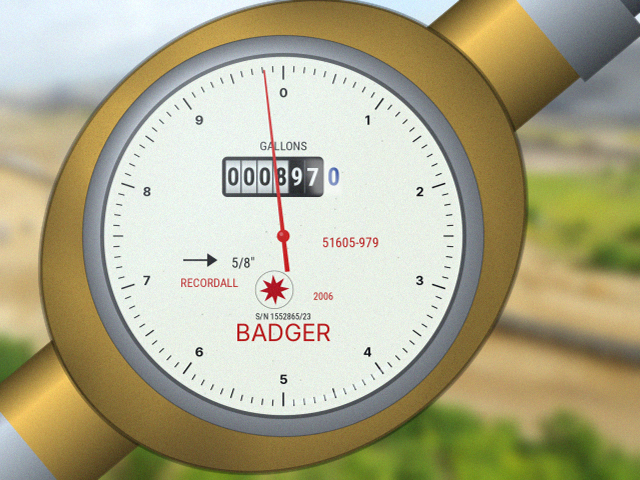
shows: value=8969.8 unit=gal
